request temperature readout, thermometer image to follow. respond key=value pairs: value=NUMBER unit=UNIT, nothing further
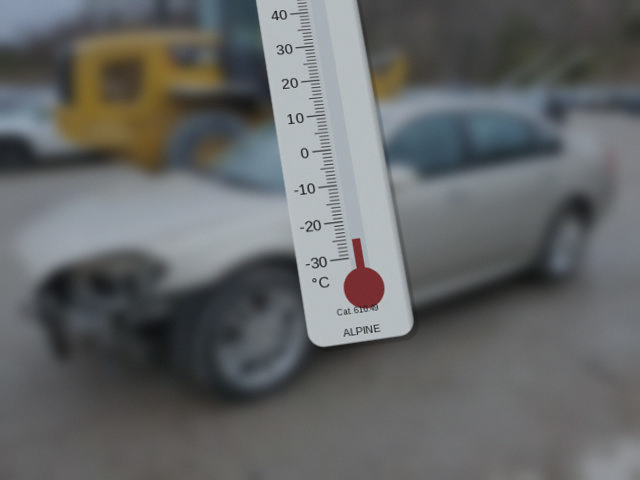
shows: value=-25 unit=°C
